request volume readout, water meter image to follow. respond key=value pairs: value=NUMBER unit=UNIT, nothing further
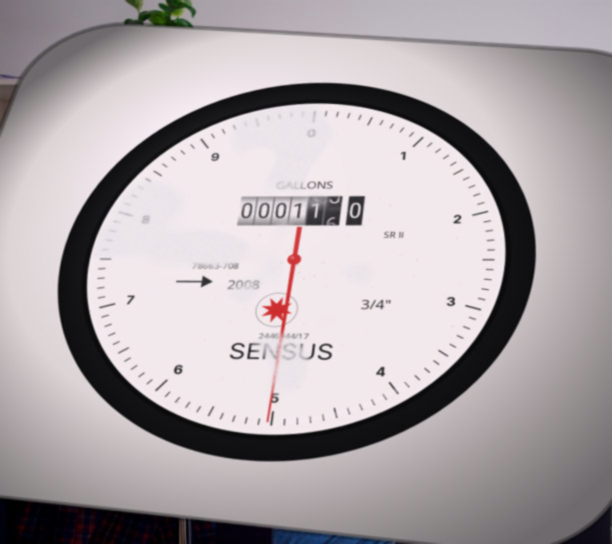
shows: value=1155.0 unit=gal
